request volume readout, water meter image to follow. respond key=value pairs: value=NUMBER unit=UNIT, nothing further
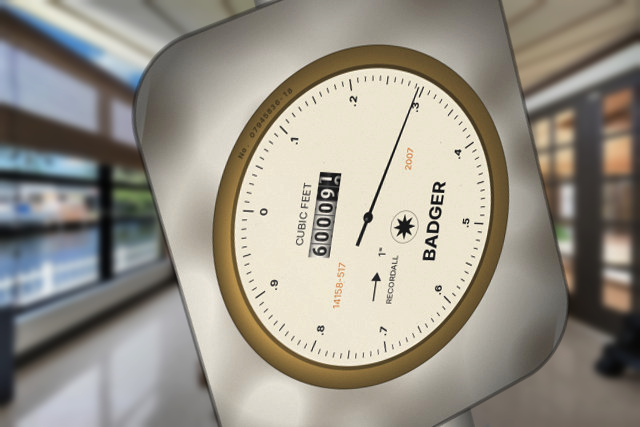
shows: value=600091.29 unit=ft³
